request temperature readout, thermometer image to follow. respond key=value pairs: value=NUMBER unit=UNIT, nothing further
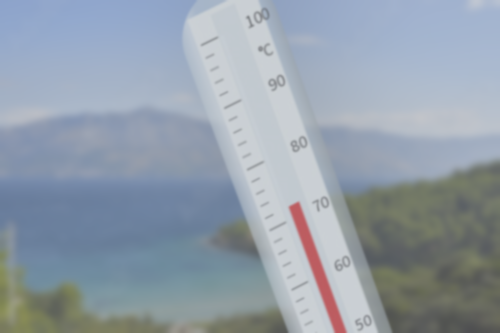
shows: value=72 unit=°C
